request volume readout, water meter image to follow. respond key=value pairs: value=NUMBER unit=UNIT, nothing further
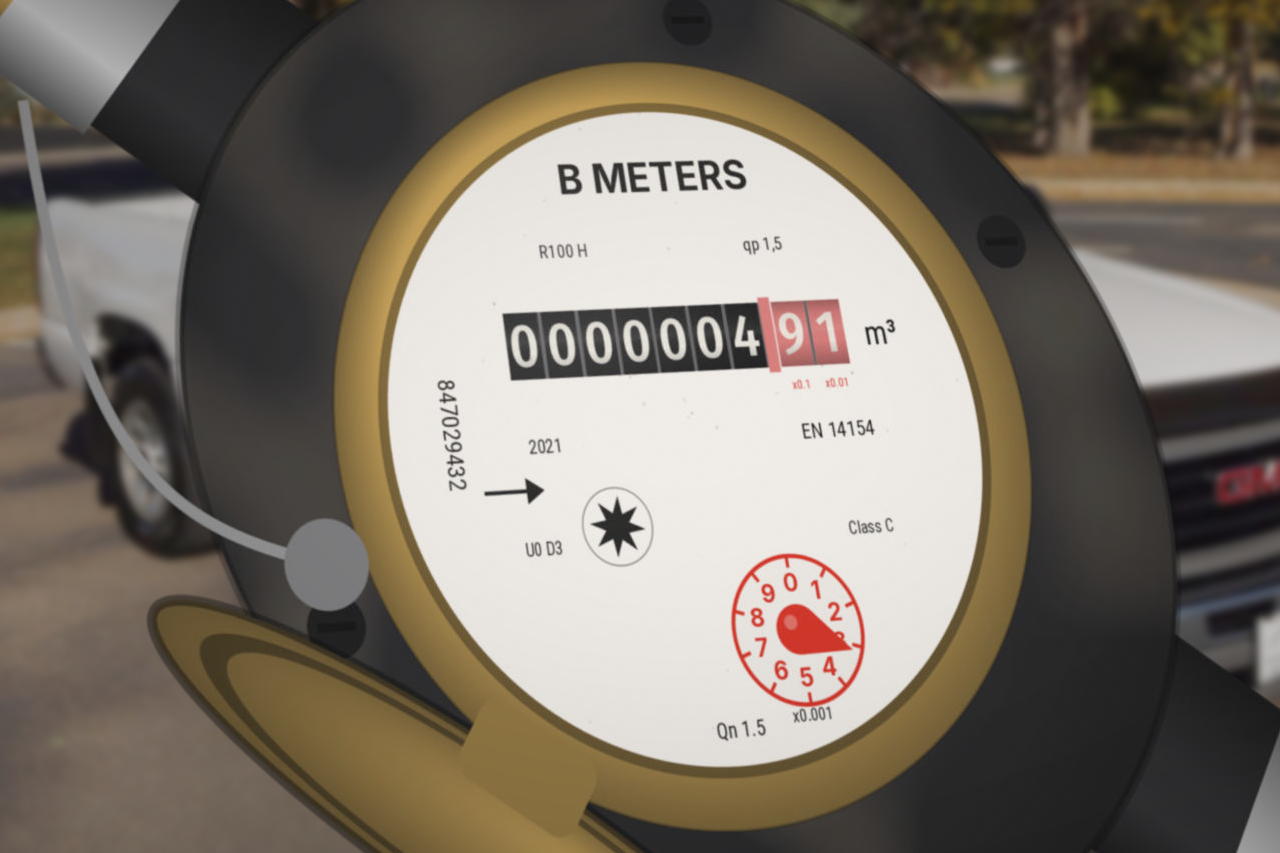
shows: value=4.913 unit=m³
